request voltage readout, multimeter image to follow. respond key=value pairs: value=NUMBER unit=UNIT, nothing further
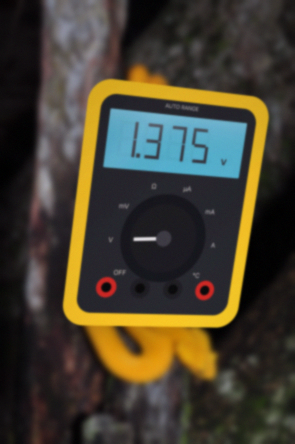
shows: value=1.375 unit=V
